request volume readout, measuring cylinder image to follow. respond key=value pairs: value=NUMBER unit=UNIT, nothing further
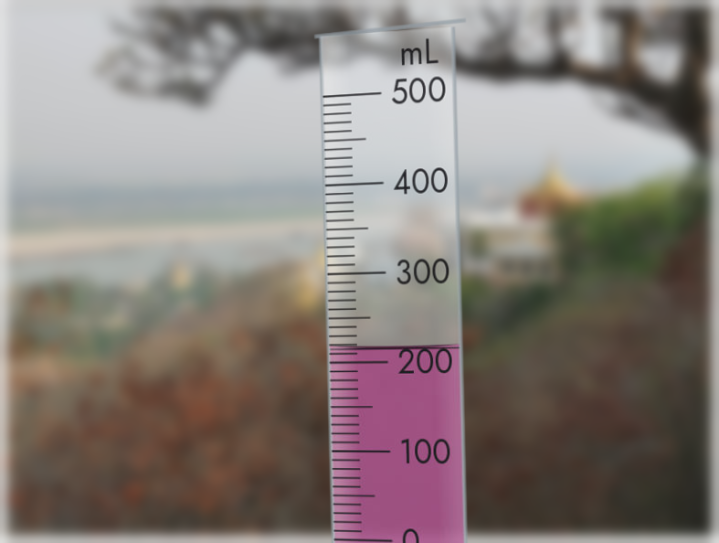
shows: value=215 unit=mL
